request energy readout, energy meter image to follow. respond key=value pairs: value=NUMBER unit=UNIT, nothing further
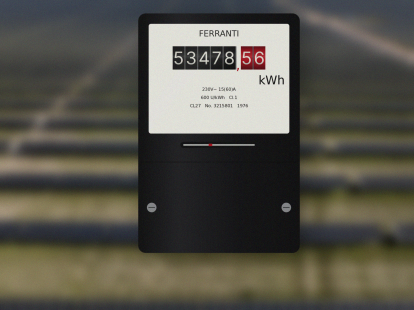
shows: value=53478.56 unit=kWh
